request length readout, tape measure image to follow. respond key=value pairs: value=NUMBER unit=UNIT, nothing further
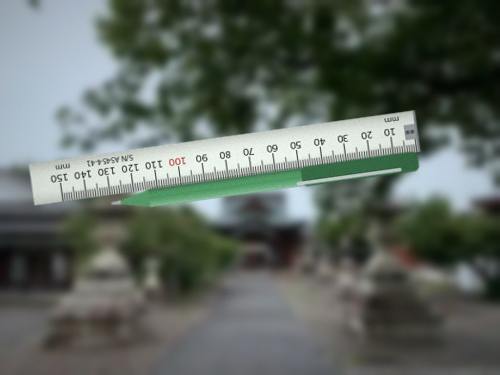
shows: value=130 unit=mm
